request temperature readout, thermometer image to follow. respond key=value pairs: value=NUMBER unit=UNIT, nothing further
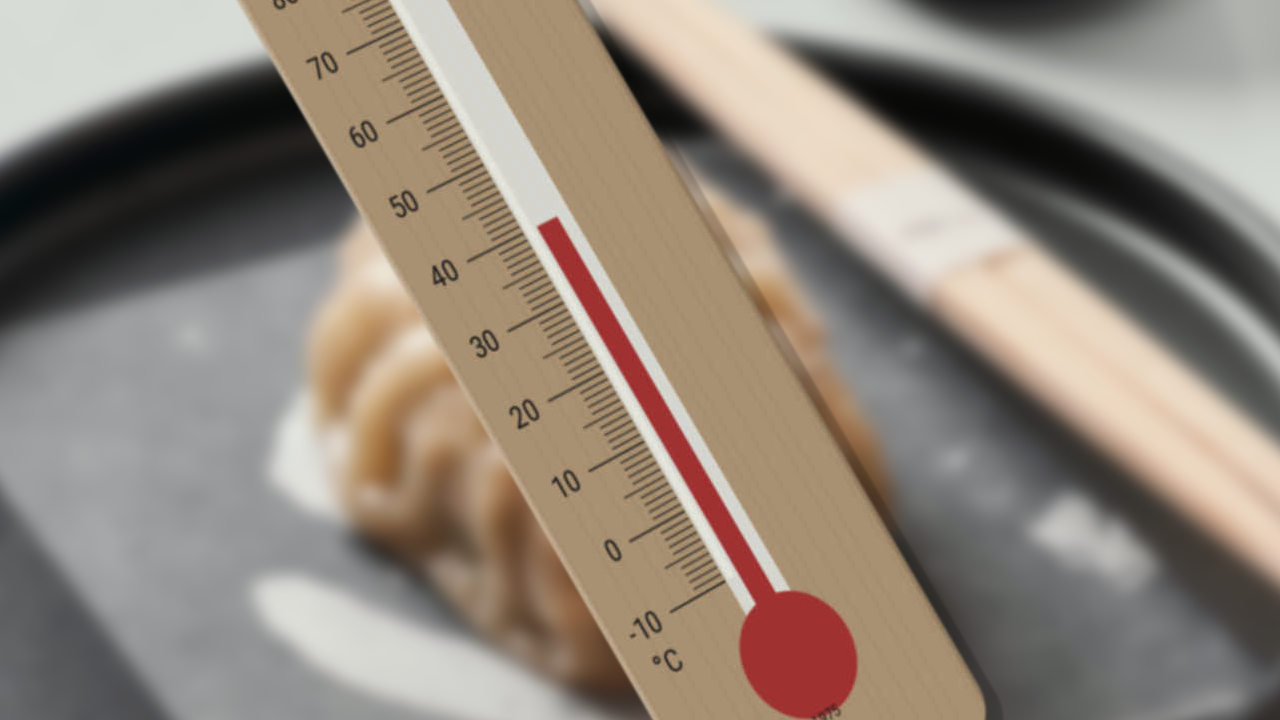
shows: value=40 unit=°C
